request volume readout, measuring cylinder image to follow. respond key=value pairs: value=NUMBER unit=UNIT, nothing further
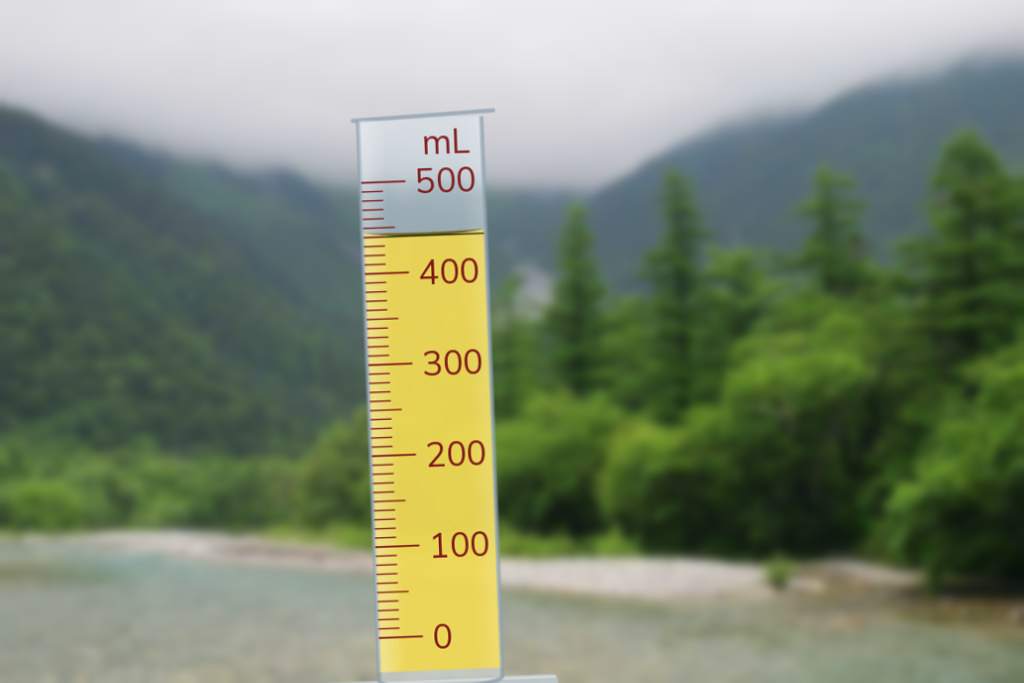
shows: value=440 unit=mL
